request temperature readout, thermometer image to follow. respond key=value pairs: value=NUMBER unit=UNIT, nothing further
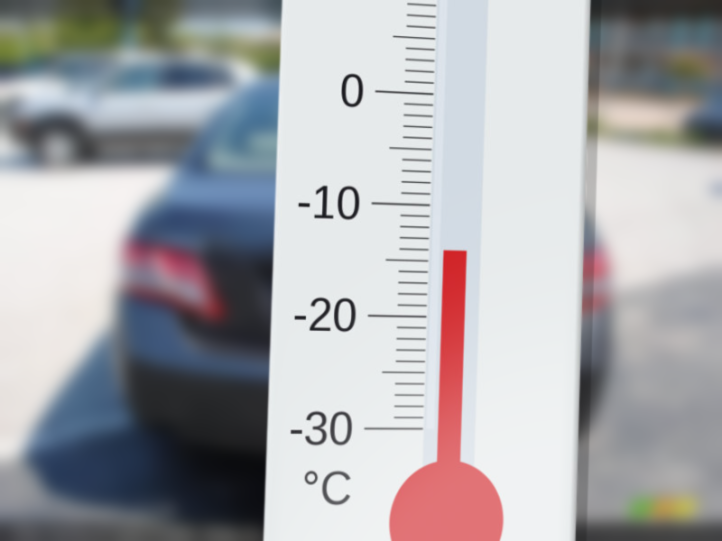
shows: value=-14 unit=°C
